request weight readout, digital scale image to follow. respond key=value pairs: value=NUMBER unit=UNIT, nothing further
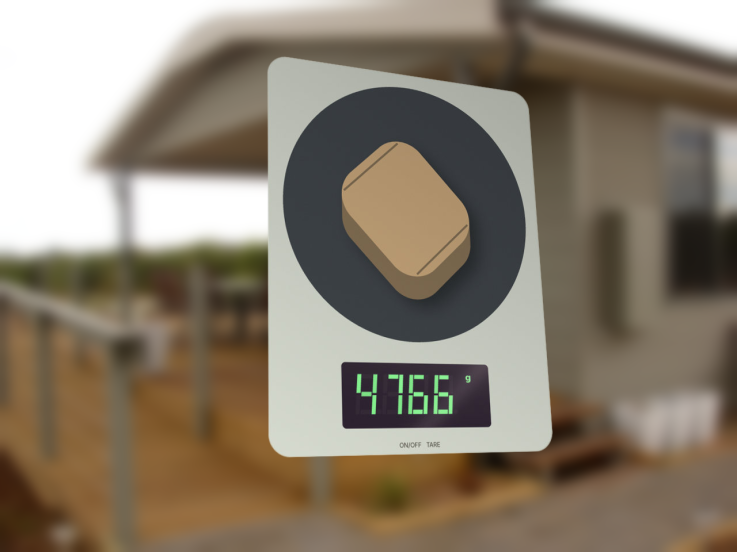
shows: value=4766 unit=g
